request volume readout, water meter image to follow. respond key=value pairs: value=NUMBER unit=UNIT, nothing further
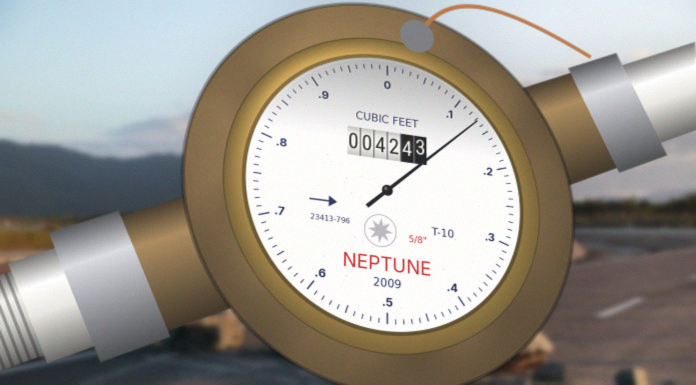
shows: value=4243.13 unit=ft³
